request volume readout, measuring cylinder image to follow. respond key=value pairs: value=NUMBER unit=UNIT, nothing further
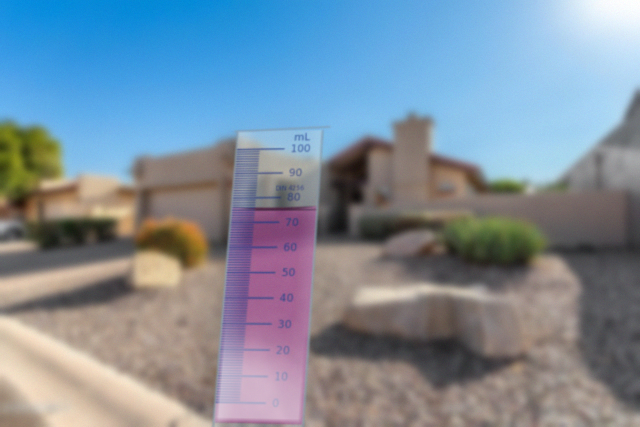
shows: value=75 unit=mL
